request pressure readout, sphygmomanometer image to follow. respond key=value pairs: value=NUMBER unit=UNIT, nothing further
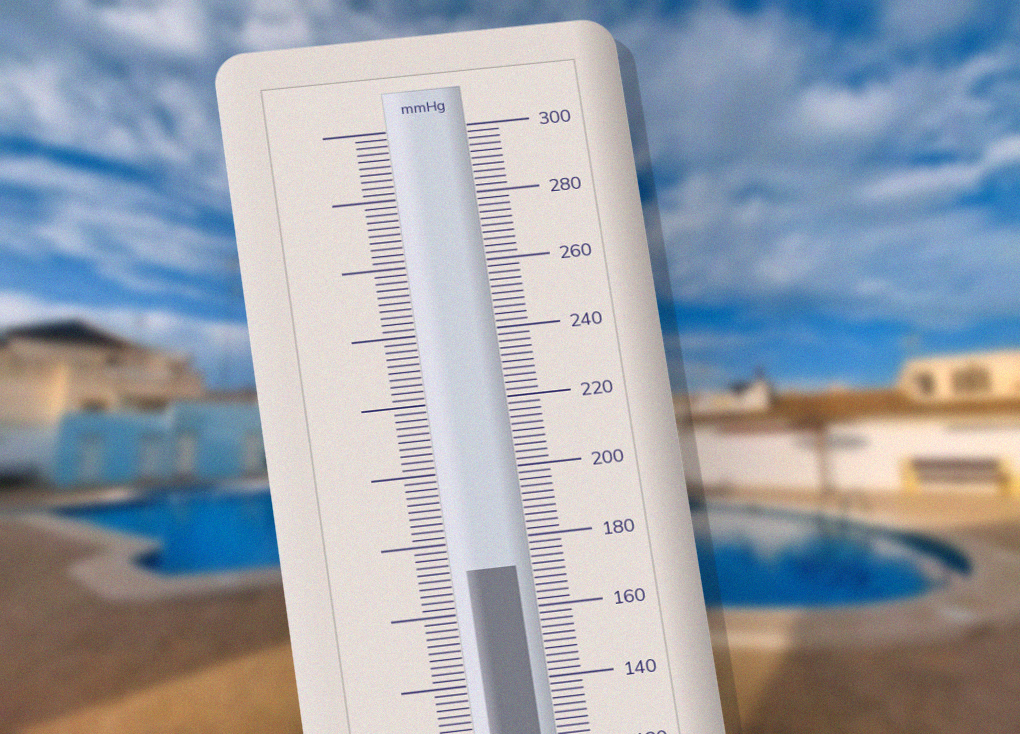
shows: value=172 unit=mmHg
